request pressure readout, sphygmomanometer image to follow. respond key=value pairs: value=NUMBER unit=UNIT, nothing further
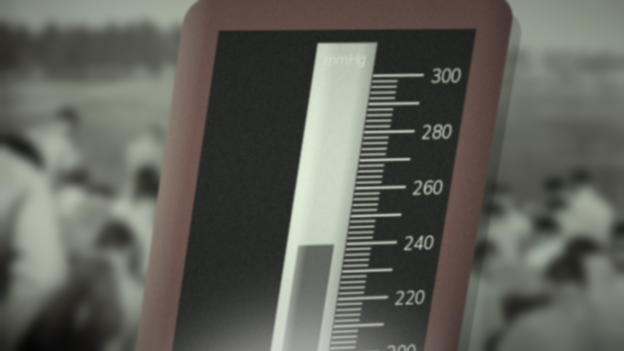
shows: value=240 unit=mmHg
